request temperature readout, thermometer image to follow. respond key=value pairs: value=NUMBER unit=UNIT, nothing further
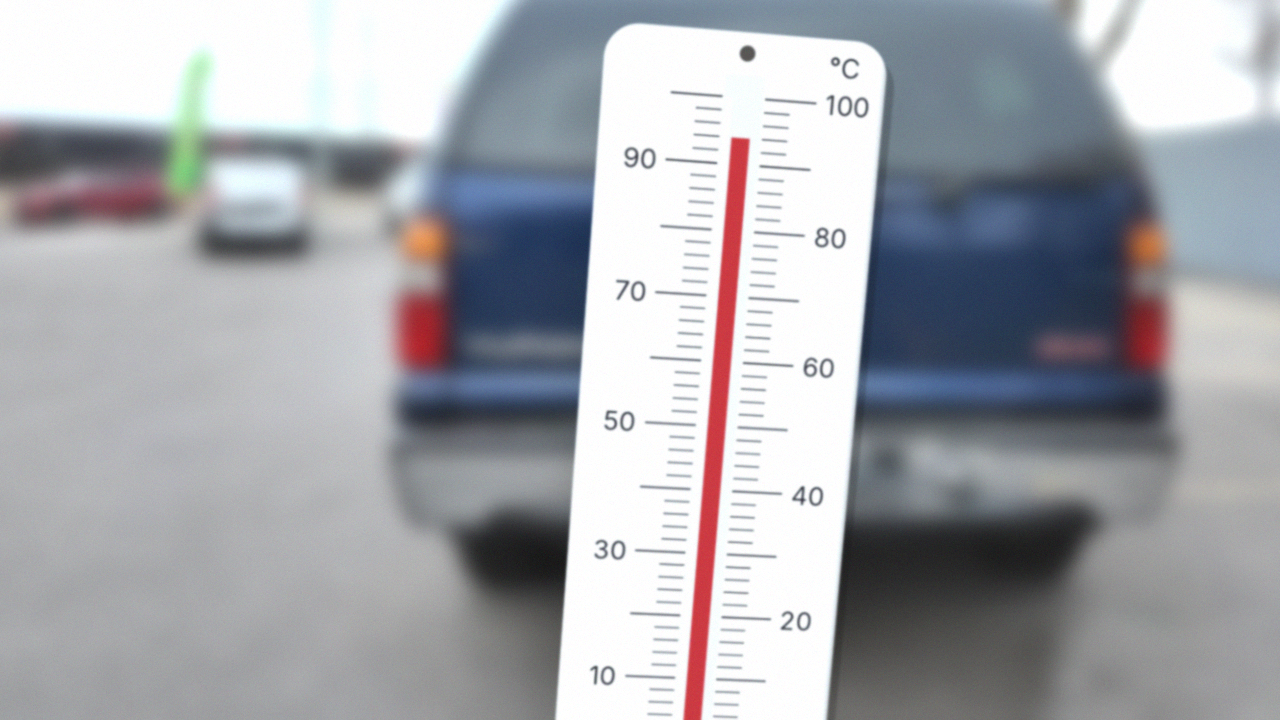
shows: value=94 unit=°C
